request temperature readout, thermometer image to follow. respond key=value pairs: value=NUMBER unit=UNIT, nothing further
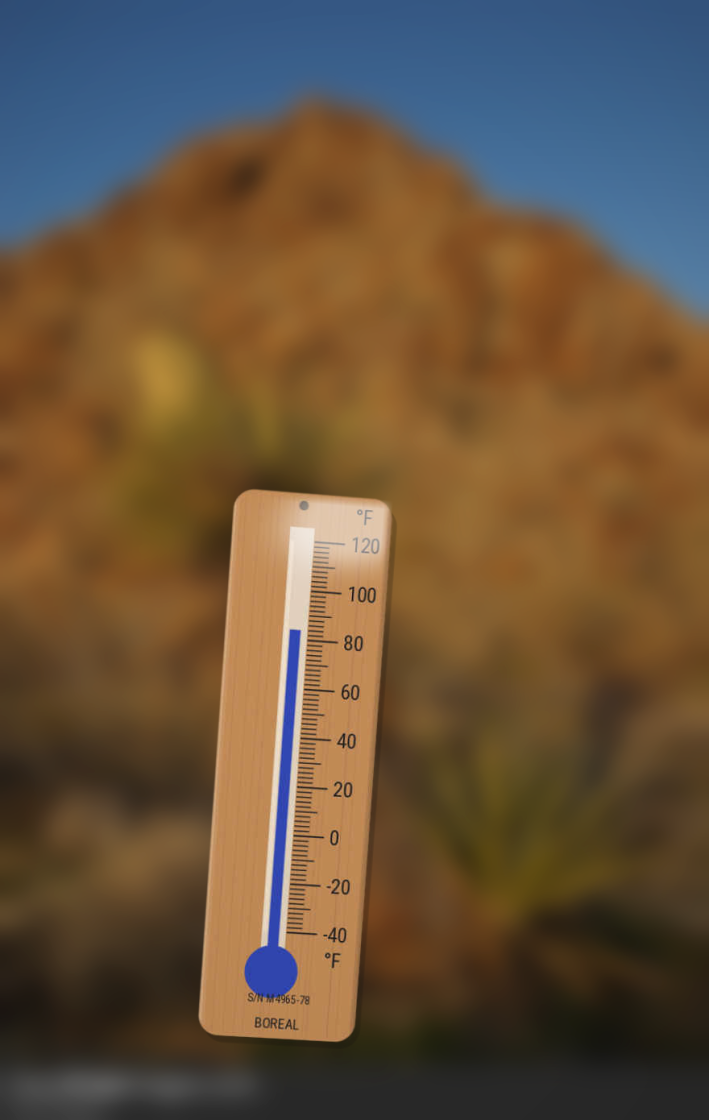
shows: value=84 unit=°F
